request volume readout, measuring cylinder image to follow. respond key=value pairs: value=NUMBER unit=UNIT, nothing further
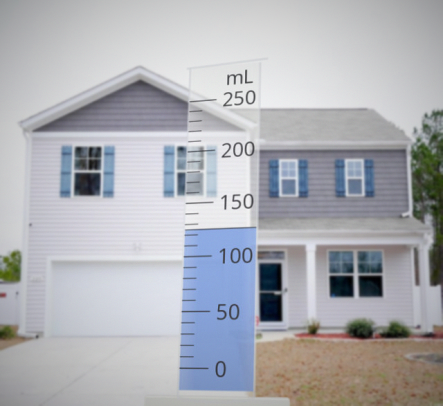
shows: value=125 unit=mL
